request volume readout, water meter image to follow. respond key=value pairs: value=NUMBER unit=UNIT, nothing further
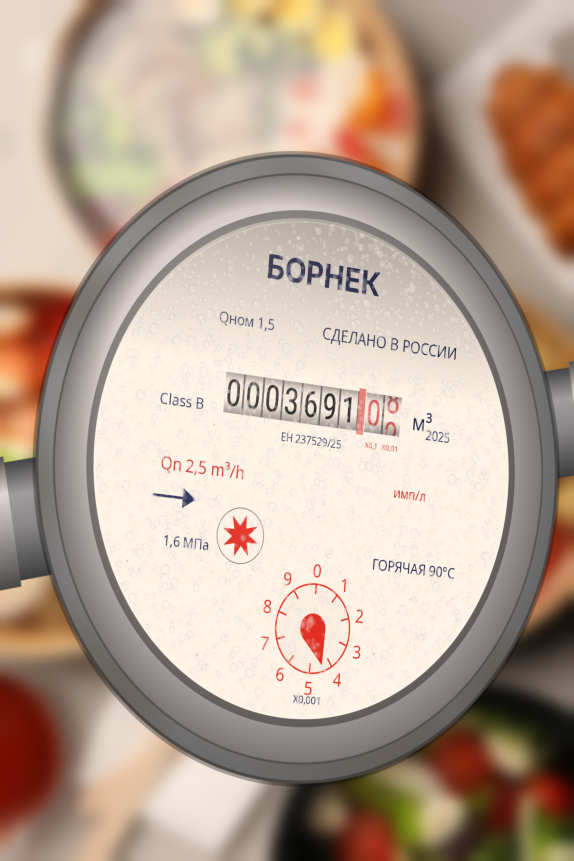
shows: value=3691.084 unit=m³
